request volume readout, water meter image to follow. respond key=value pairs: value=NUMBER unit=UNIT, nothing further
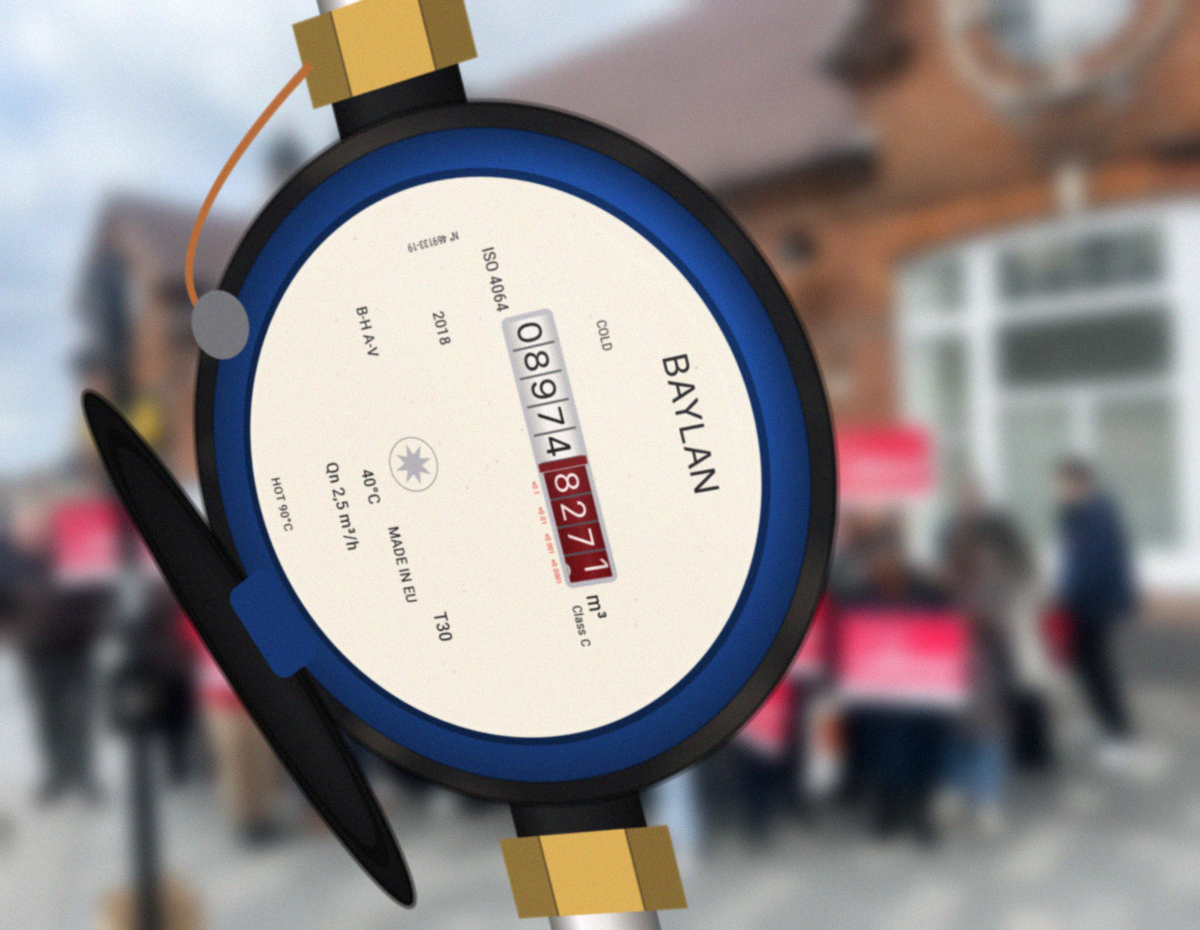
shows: value=8974.8271 unit=m³
